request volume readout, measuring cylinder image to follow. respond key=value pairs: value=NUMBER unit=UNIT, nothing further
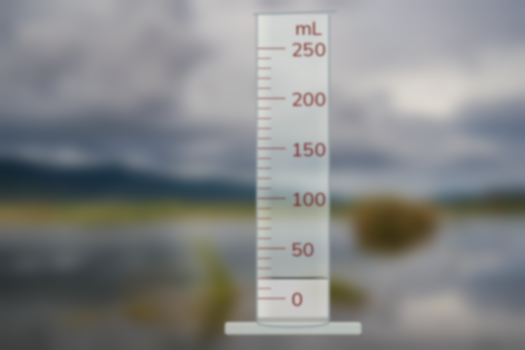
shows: value=20 unit=mL
